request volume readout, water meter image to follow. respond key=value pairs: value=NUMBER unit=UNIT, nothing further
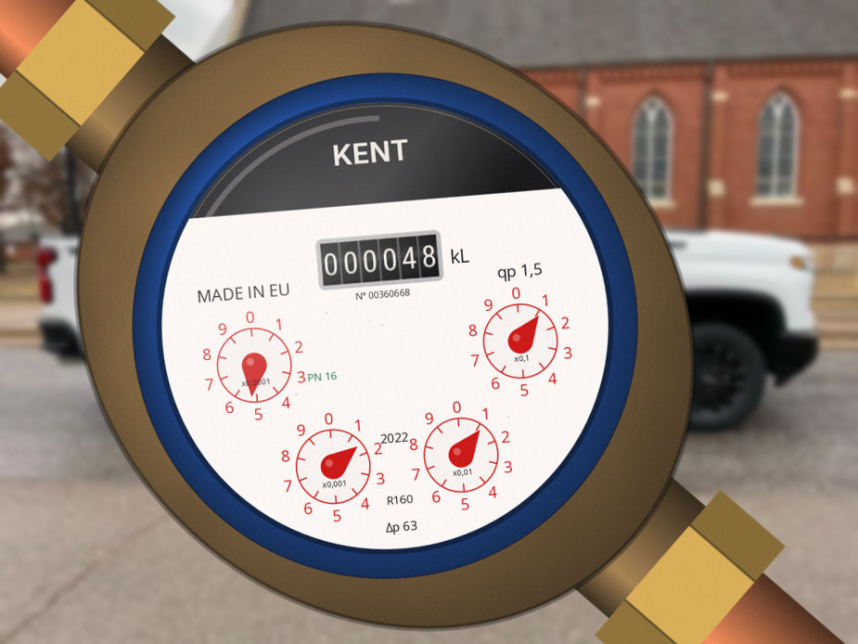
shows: value=48.1115 unit=kL
